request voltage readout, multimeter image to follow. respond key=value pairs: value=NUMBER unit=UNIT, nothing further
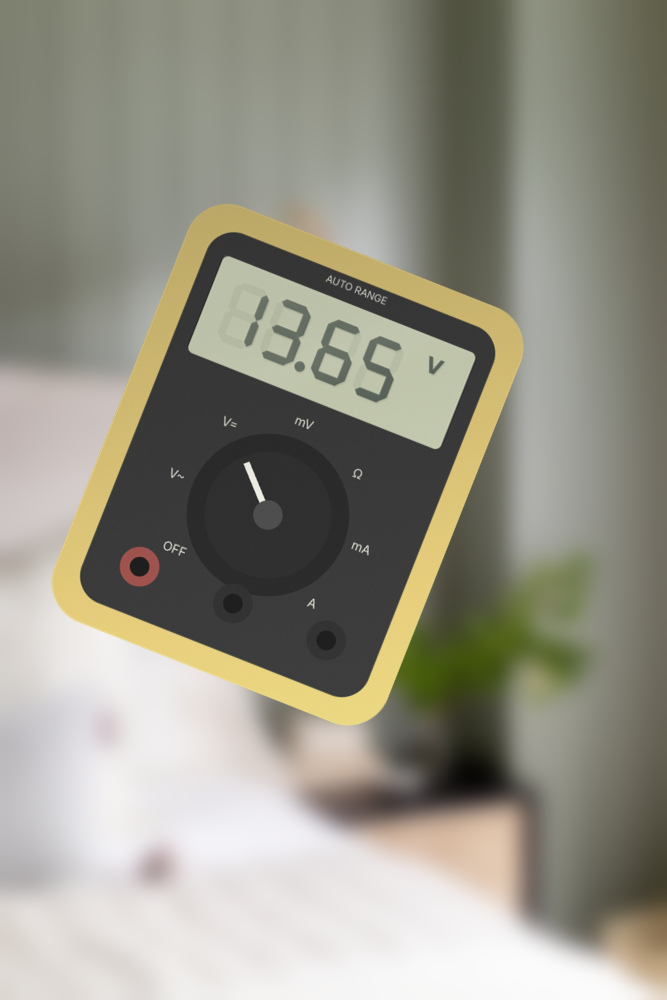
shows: value=13.65 unit=V
